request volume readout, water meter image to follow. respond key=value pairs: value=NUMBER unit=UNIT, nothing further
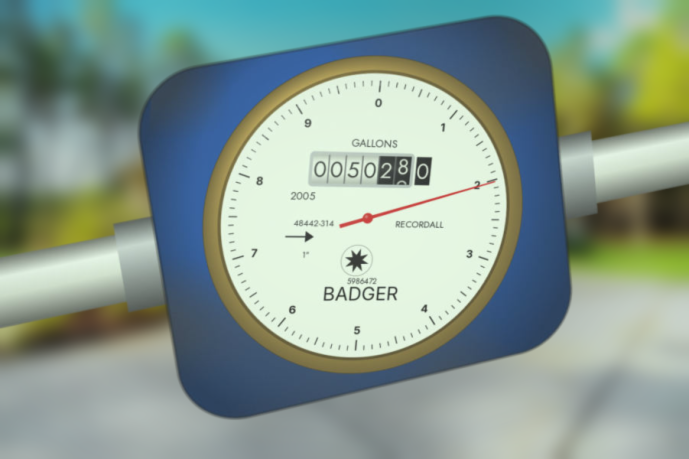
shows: value=50282.0 unit=gal
